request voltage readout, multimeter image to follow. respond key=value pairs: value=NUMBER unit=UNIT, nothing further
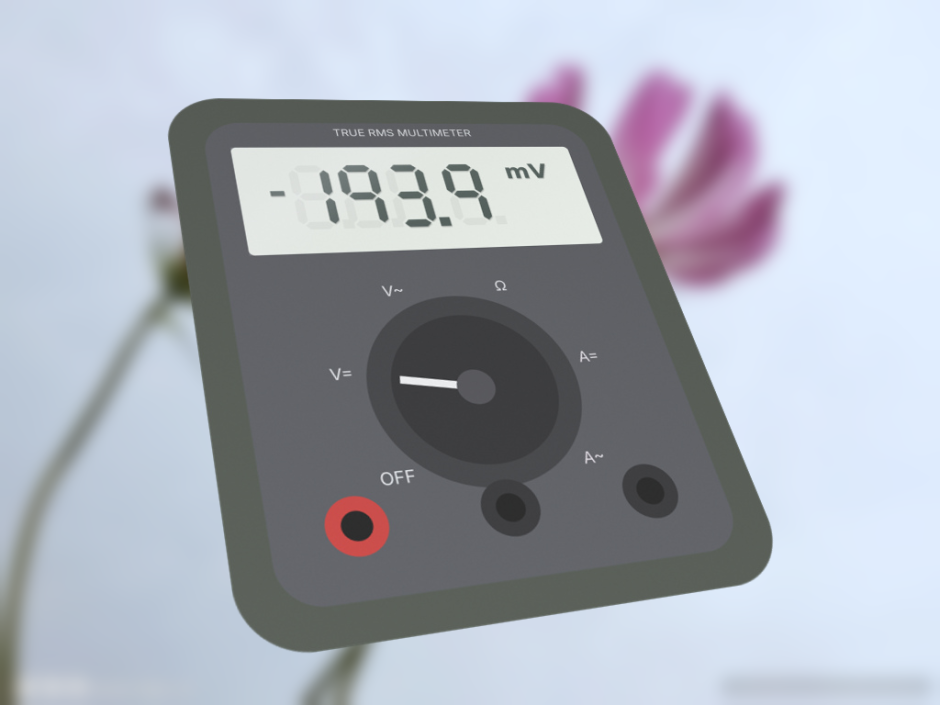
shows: value=-193.9 unit=mV
